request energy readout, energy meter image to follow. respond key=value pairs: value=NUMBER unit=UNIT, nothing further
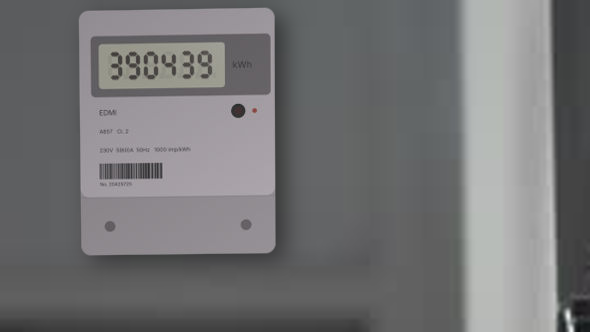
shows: value=390439 unit=kWh
